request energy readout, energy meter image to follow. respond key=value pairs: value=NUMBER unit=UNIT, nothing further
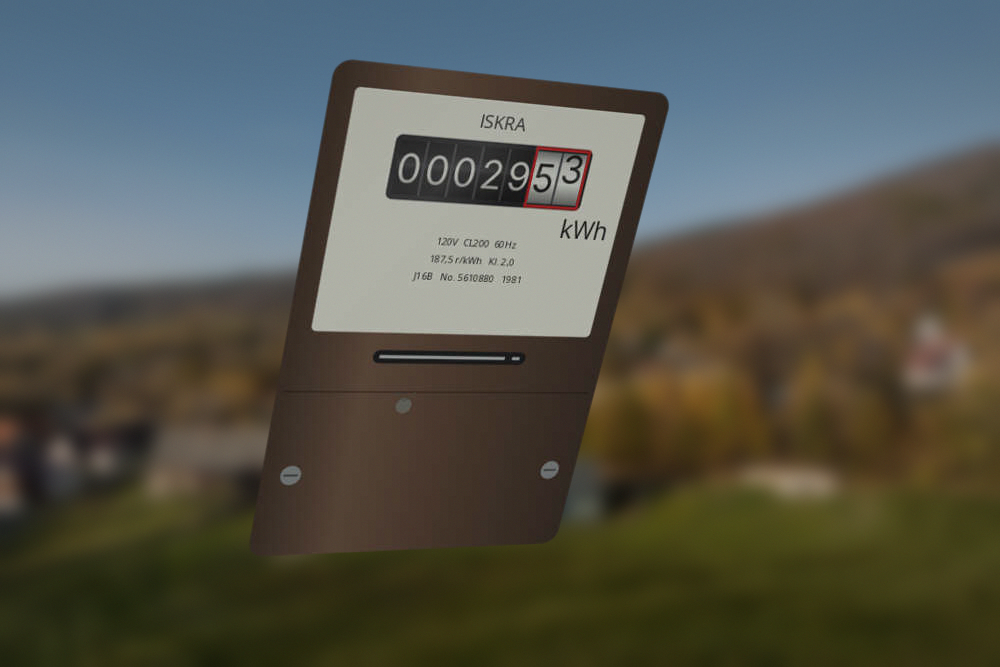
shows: value=29.53 unit=kWh
